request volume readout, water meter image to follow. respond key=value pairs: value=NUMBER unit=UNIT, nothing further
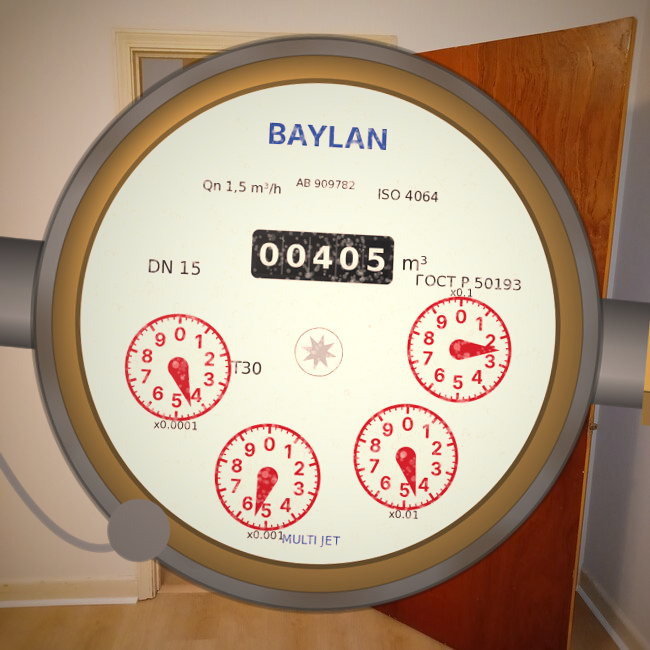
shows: value=405.2454 unit=m³
